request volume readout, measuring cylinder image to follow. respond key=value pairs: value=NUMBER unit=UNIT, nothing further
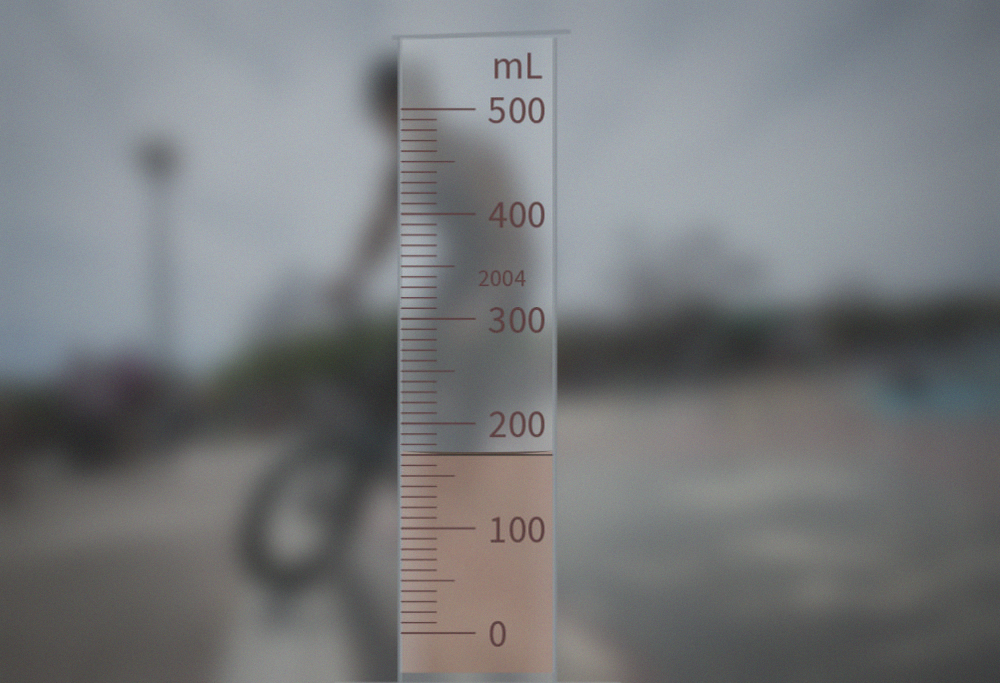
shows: value=170 unit=mL
